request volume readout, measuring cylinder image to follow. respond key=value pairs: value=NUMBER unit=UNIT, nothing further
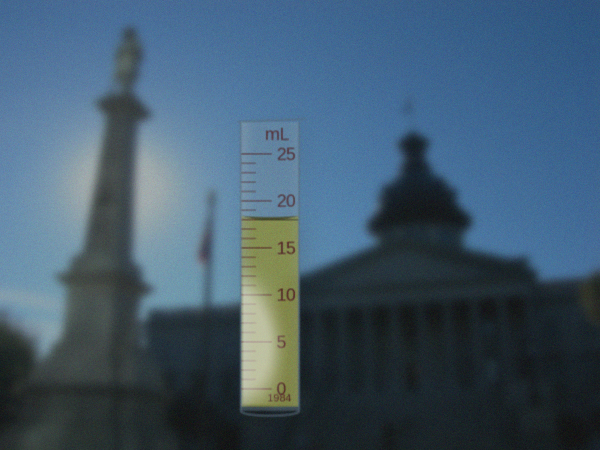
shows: value=18 unit=mL
